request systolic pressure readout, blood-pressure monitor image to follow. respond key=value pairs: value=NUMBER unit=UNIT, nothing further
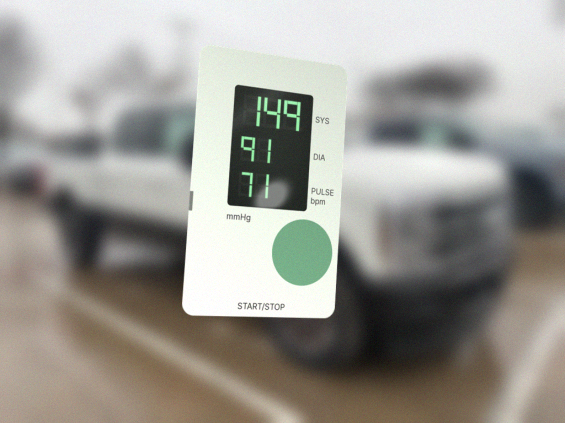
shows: value=149 unit=mmHg
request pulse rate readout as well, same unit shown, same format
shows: value=71 unit=bpm
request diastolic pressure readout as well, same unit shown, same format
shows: value=91 unit=mmHg
